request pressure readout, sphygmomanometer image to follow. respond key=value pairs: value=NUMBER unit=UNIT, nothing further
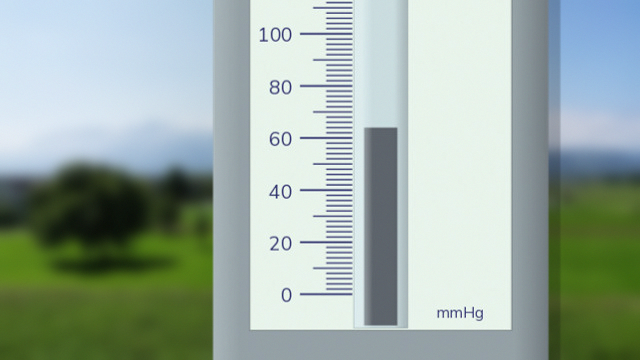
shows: value=64 unit=mmHg
